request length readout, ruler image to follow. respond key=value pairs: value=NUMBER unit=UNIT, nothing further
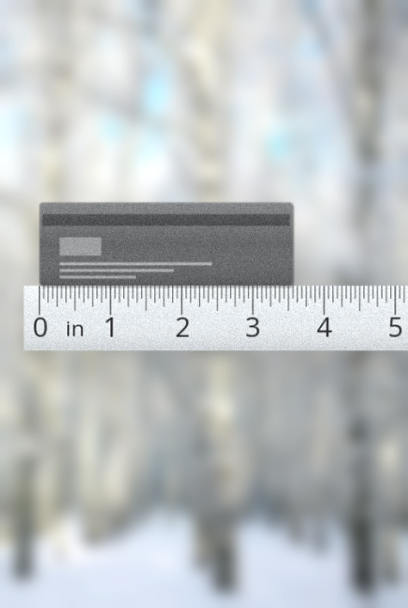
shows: value=3.5625 unit=in
